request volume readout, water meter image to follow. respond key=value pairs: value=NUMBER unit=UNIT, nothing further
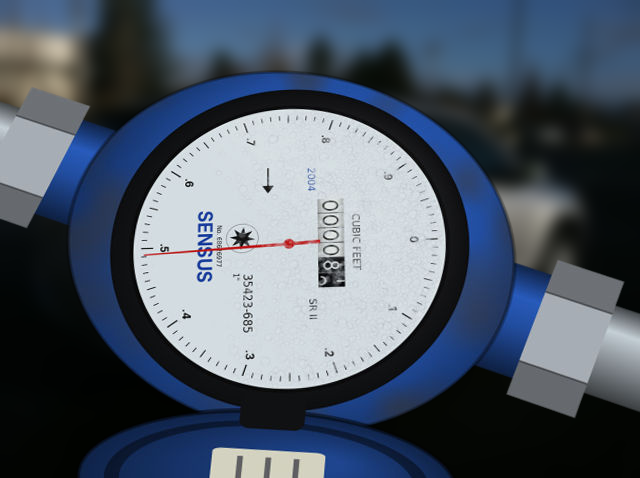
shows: value=81.49 unit=ft³
